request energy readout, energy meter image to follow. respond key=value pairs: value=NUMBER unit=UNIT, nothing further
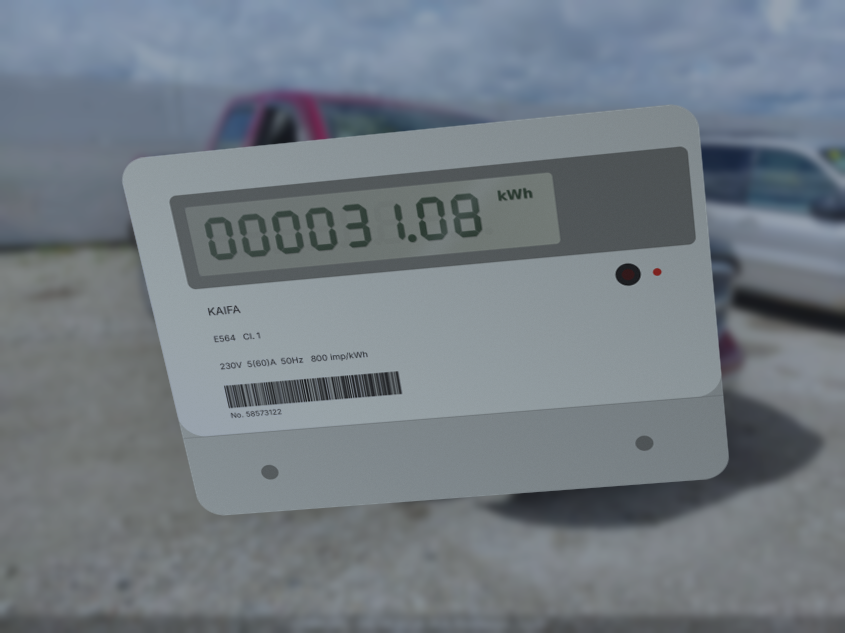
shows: value=31.08 unit=kWh
